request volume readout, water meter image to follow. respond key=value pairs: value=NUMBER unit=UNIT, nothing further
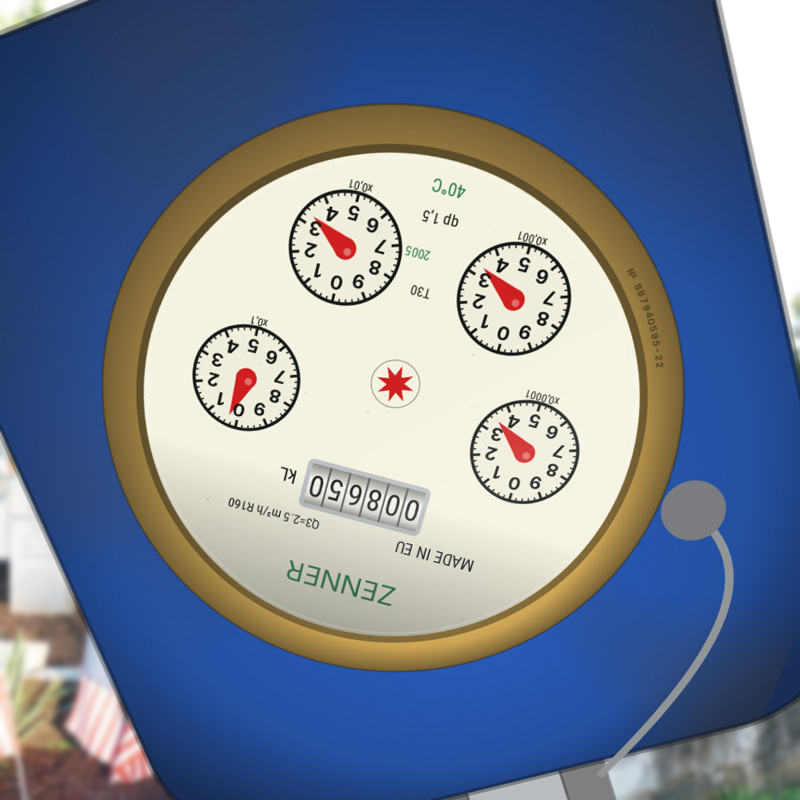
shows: value=8650.0333 unit=kL
